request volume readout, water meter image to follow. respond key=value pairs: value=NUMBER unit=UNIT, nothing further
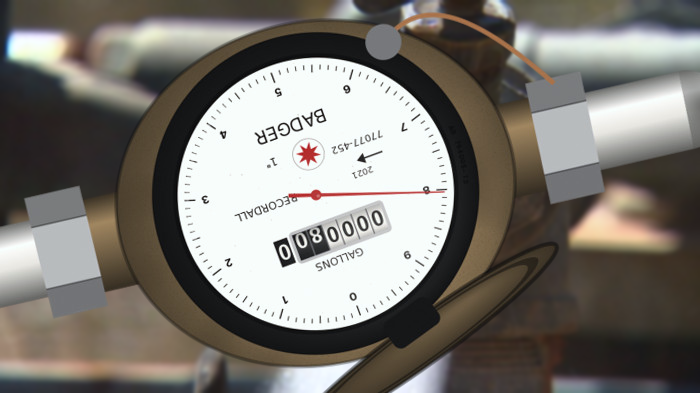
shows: value=798.0 unit=gal
